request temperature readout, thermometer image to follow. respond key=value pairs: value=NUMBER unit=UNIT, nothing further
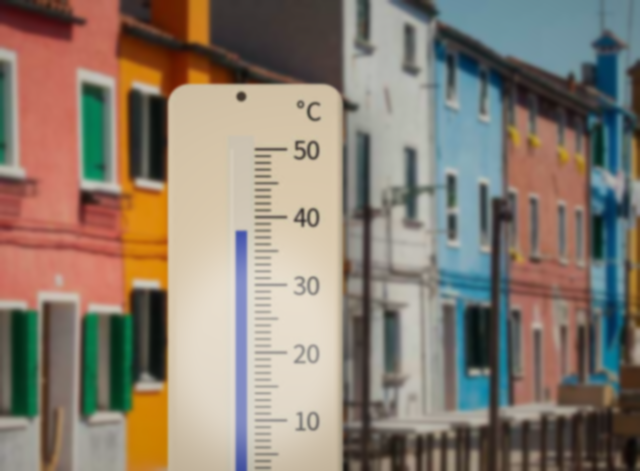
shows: value=38 unit=°C
